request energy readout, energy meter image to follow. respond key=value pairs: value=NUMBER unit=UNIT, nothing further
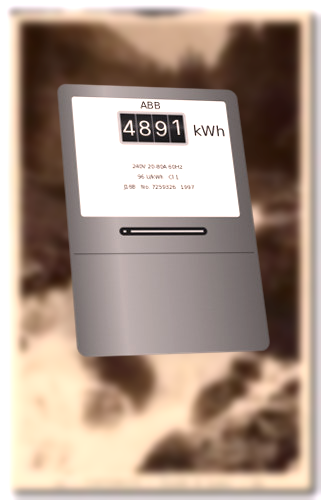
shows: value=4891 unit=kWh
